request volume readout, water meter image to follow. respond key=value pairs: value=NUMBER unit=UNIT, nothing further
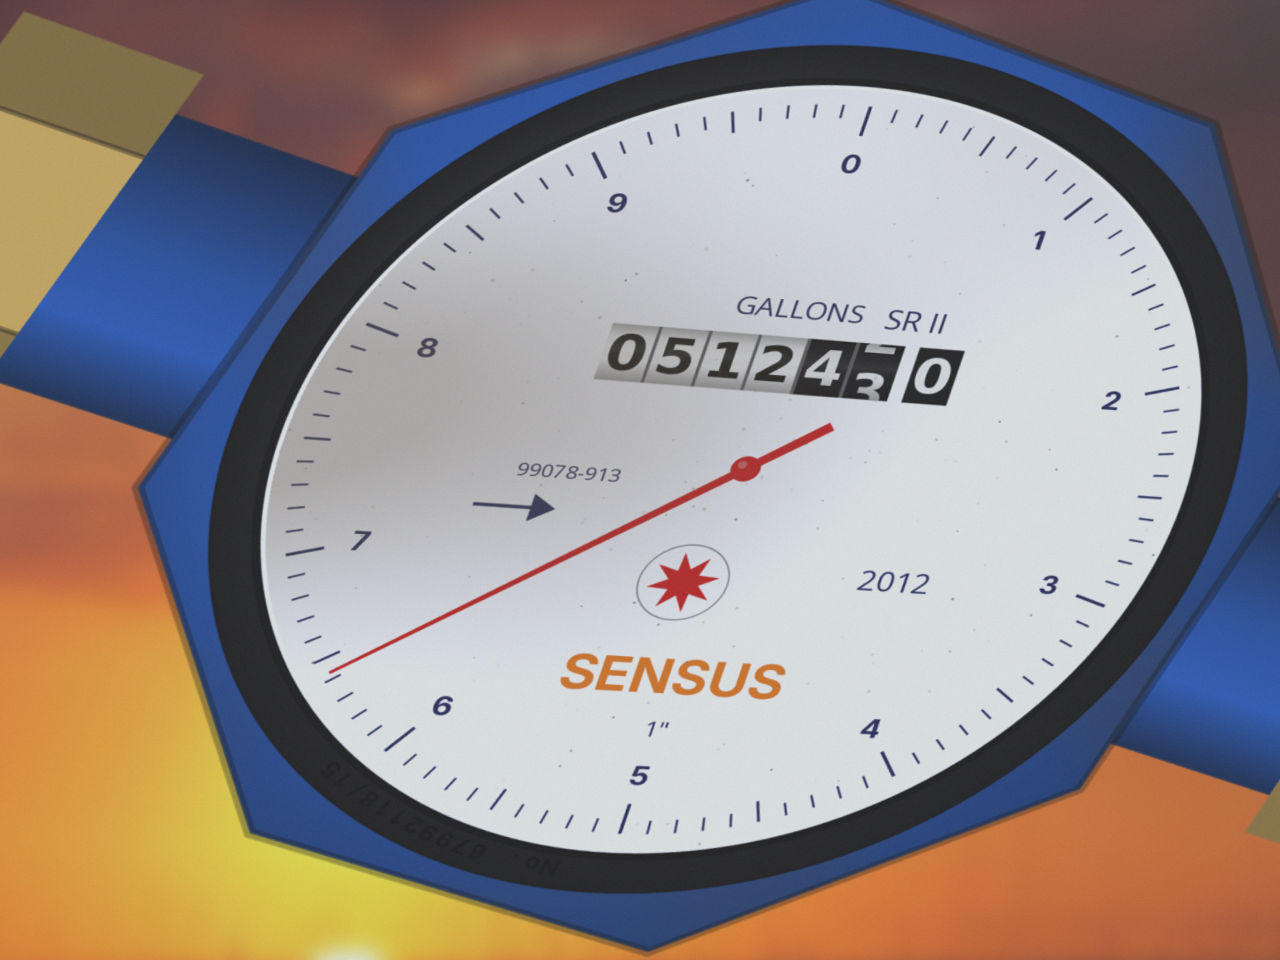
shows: value=512426.4 unit=gal
